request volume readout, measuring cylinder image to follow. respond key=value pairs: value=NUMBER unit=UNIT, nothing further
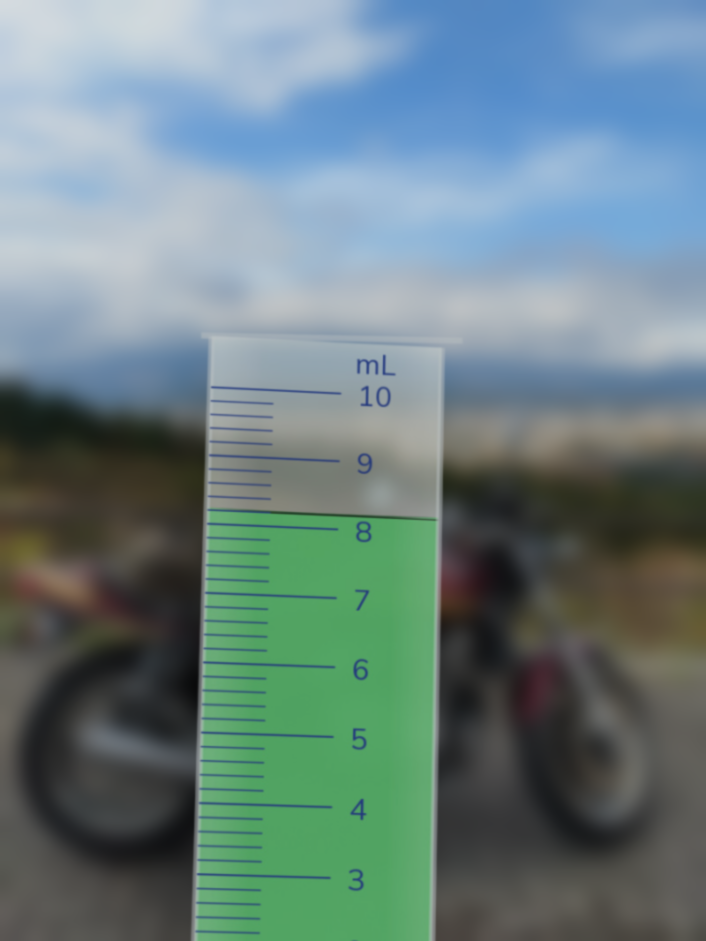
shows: value=8.2 unit=mL
